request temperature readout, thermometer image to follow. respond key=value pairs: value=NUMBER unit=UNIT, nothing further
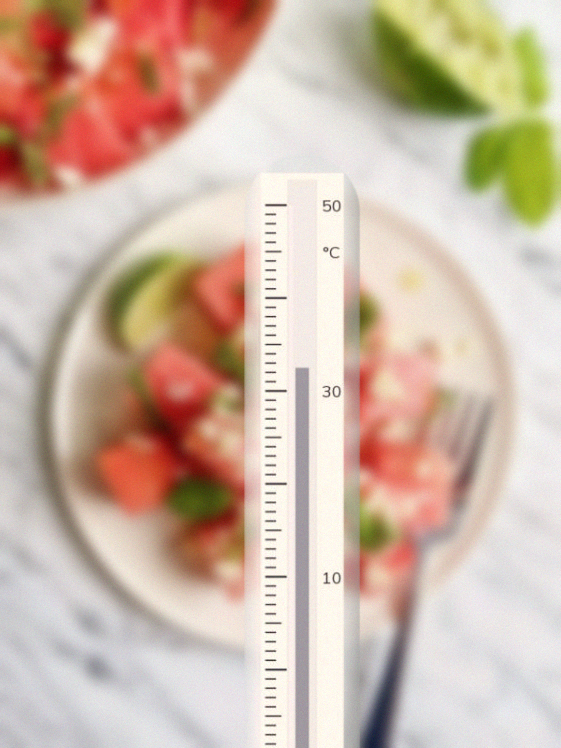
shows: value=32.5 unit=°C
